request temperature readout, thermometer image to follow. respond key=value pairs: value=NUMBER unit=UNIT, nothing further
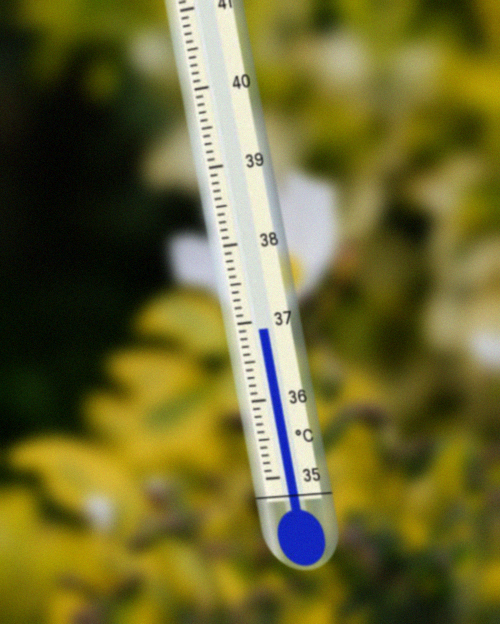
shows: value=36.9 unit=°C
